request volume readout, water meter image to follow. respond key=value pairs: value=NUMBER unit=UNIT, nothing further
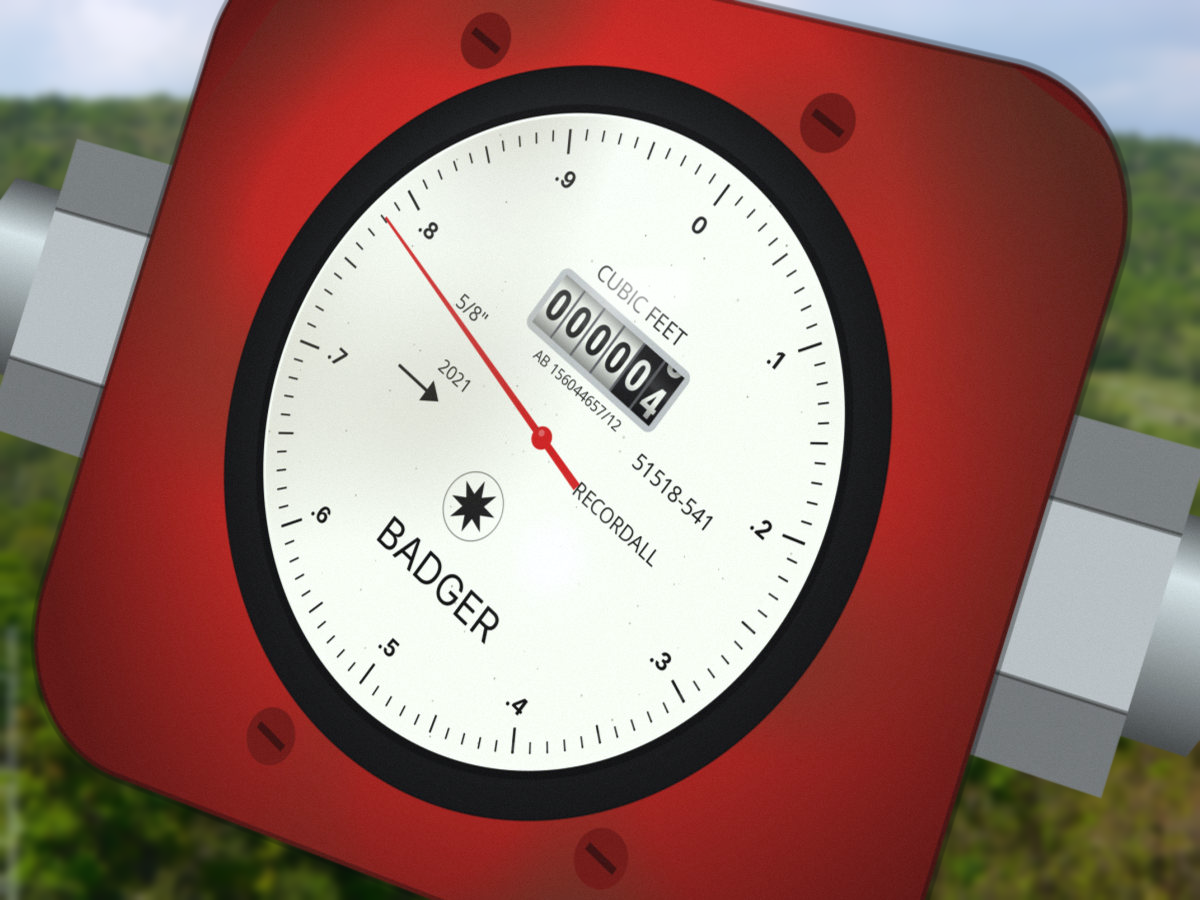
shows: value=3.78 unit=ft³
